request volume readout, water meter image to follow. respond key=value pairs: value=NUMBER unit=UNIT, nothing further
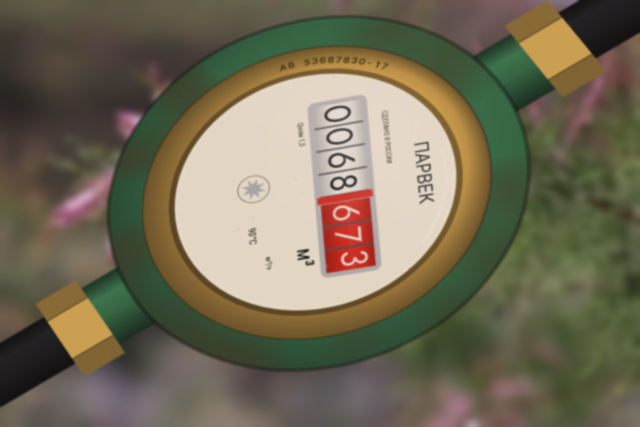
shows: value=68.673 unit=m³
